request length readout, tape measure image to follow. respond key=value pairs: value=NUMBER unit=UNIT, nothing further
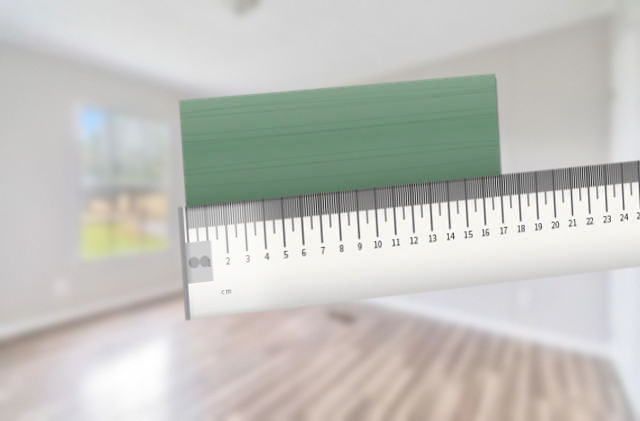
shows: value=17 unit=cm
